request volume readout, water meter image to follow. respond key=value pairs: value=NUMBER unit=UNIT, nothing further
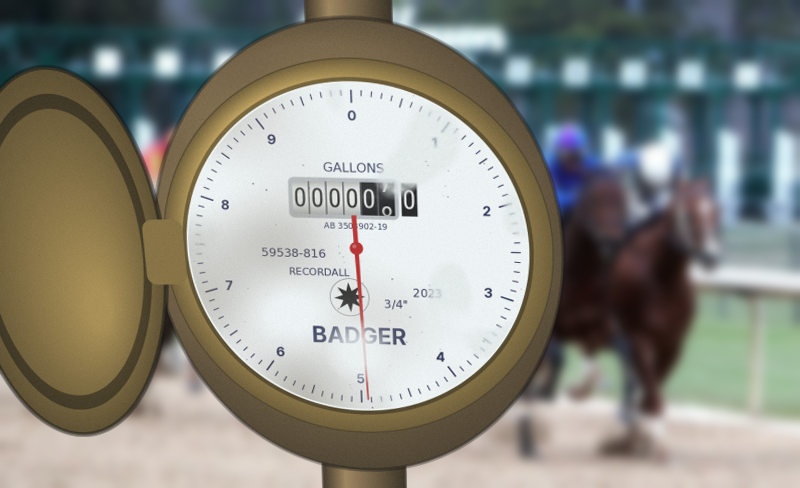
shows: value=74.9 unit=gal
